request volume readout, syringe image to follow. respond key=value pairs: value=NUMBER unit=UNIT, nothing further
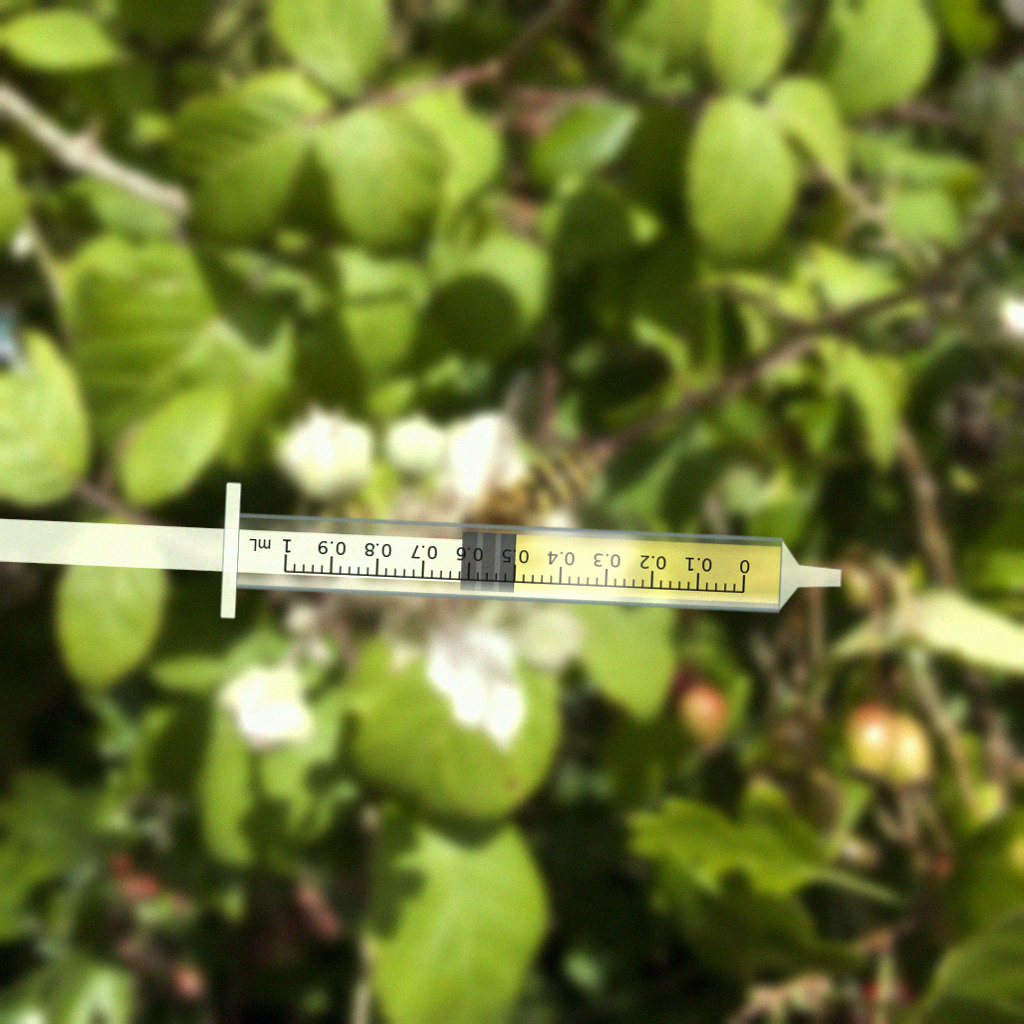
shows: value=0.5 unit=mL
